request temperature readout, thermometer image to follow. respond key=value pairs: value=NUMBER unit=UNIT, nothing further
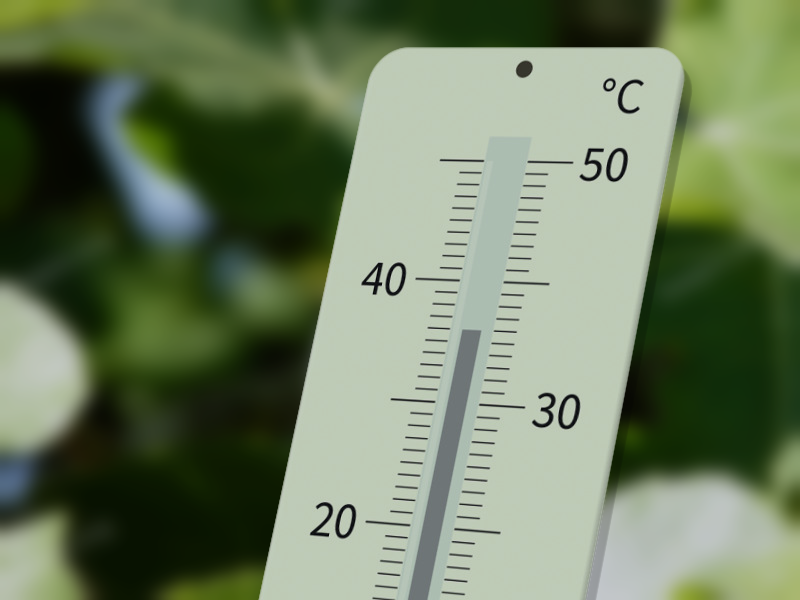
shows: value=36 unit=°C
